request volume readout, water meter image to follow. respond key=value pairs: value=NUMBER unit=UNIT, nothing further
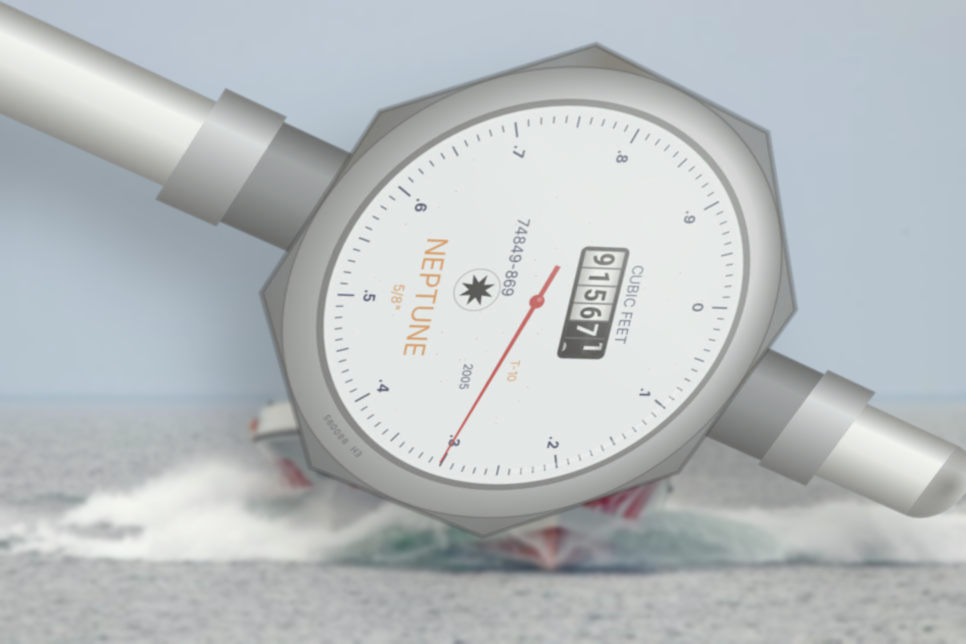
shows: value=915671.30 unit=ft³
